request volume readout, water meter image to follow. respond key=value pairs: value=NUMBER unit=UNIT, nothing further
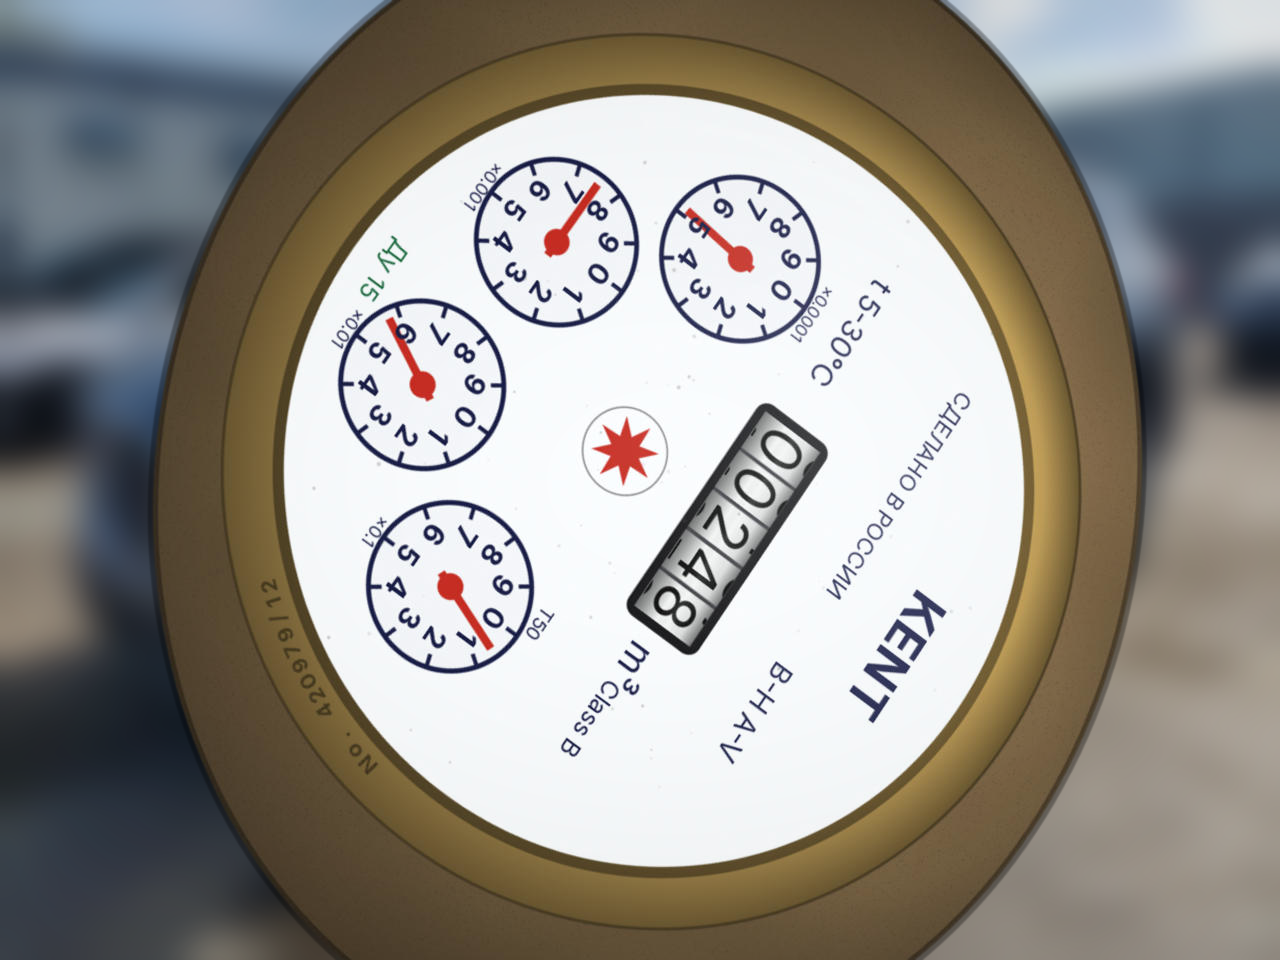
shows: value=248.0575 unit=m³
